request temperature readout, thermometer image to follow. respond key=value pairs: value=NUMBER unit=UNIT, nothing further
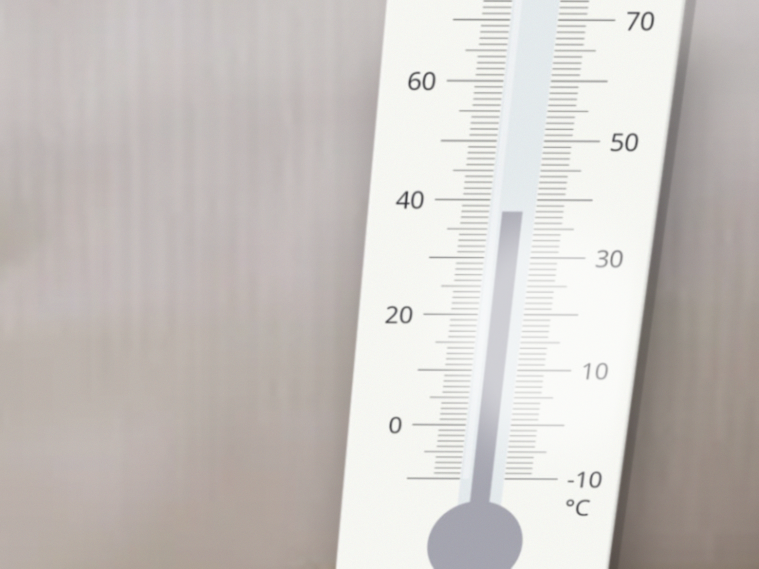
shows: value=38 unit=°C
